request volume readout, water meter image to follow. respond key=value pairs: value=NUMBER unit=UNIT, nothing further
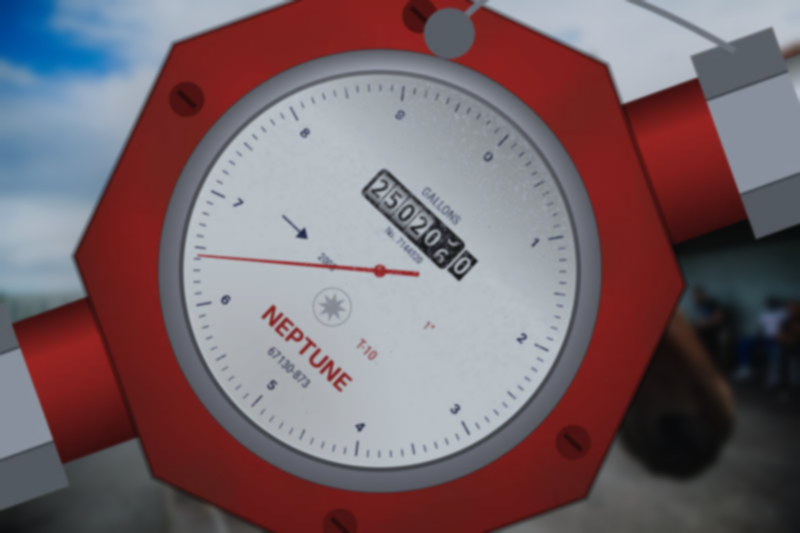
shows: value=2502056.4 unit=gal
